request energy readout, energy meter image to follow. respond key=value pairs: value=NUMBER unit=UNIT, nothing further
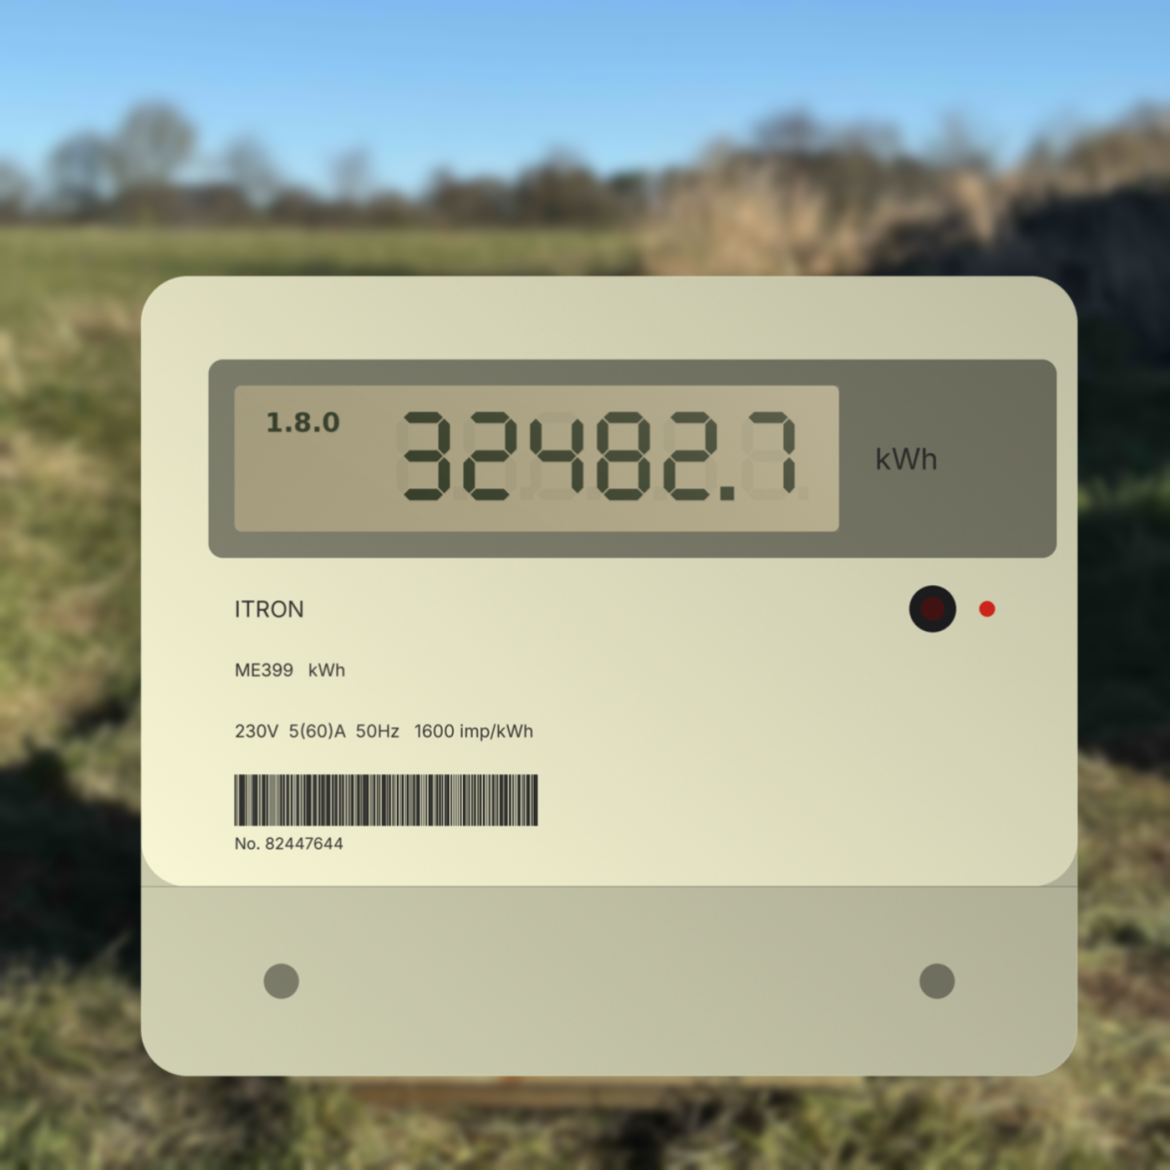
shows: value=32482.7 unit=kWh
